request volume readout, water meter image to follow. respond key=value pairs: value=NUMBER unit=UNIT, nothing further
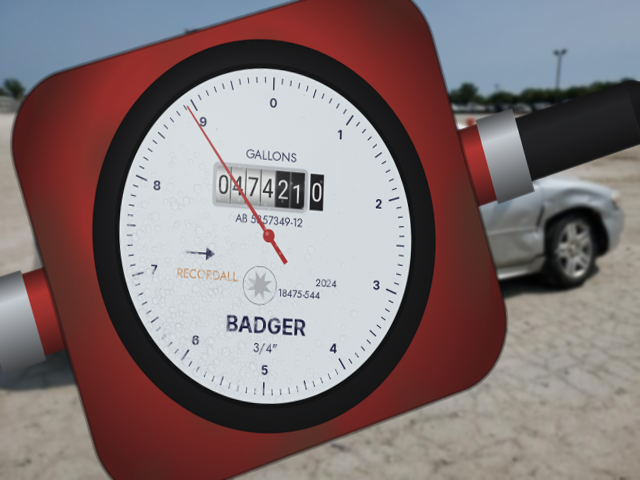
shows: value=474208.9 unit=gal
